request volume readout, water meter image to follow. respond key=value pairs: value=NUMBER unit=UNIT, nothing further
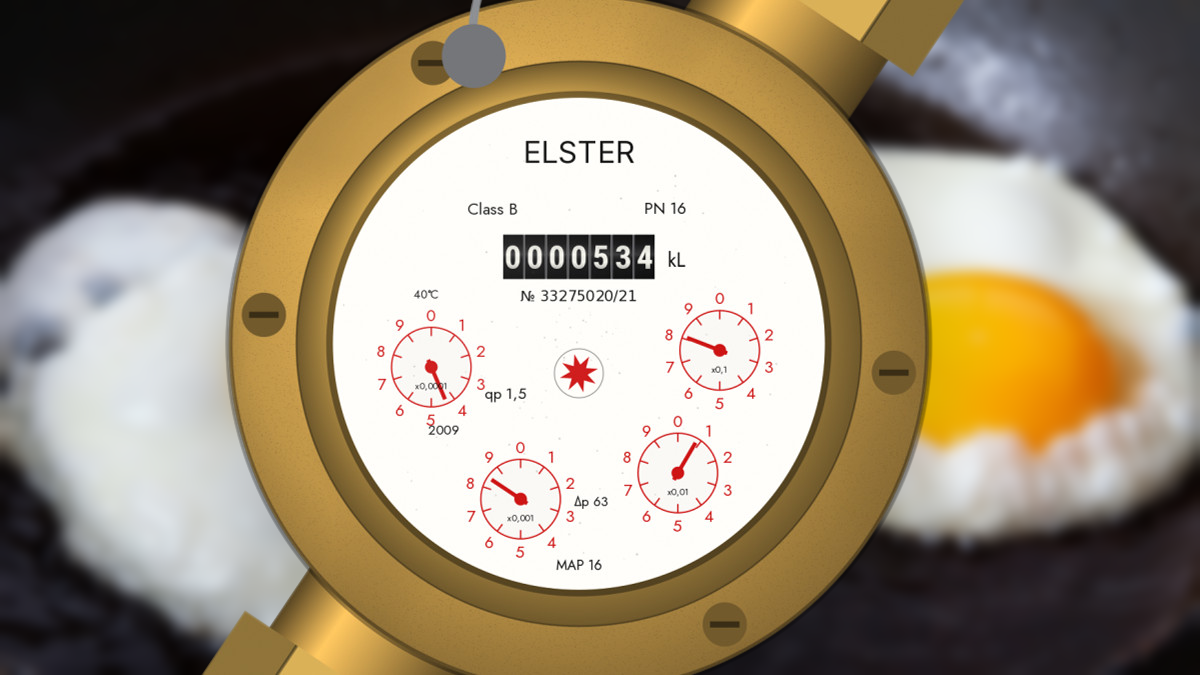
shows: value=534.8084 unit=kL
